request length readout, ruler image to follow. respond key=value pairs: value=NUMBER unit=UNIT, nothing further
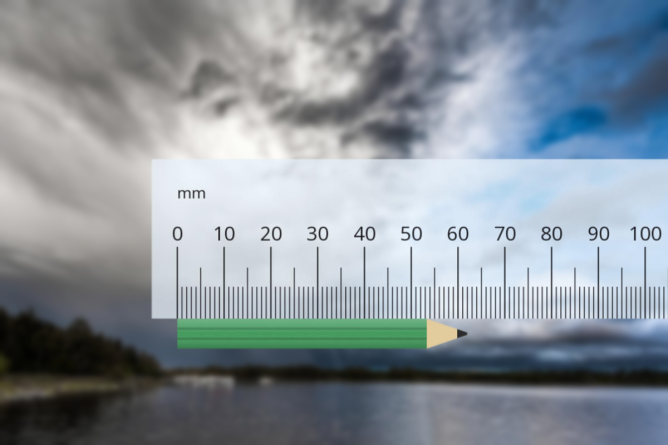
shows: value=62 unit=mm
